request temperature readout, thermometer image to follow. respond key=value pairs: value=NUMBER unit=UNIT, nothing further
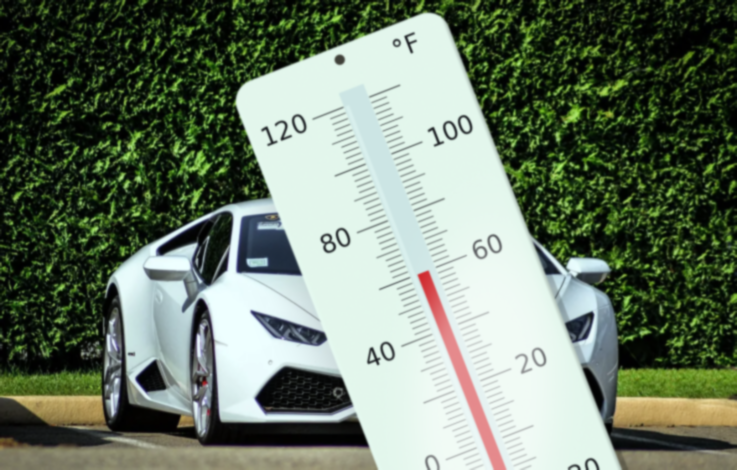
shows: value=60 unit=°F
